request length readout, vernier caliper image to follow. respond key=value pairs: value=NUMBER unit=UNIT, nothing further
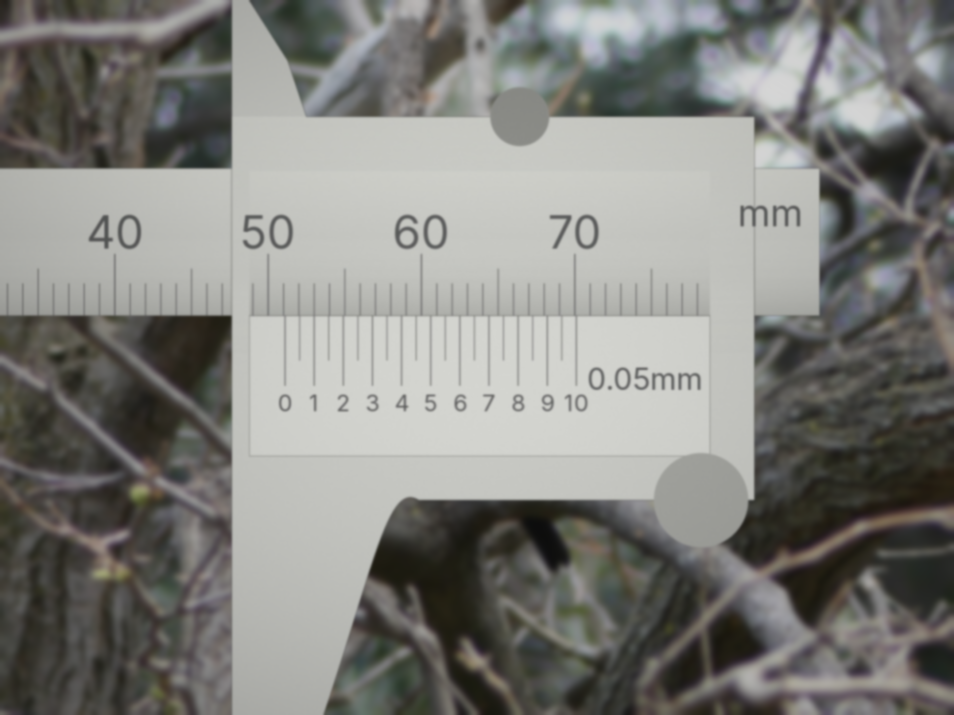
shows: value=51.1 unit=mm
